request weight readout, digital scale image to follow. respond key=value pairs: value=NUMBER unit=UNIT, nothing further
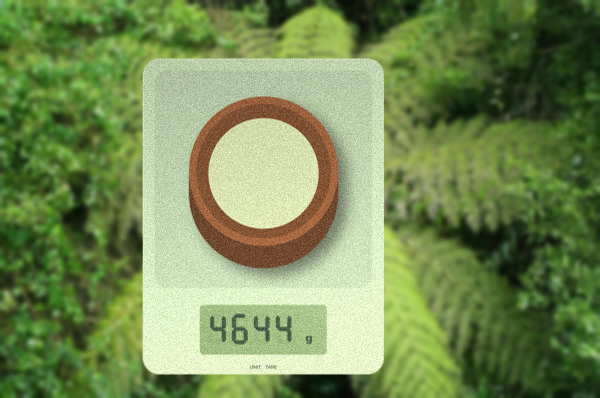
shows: value=4644 unit=g
